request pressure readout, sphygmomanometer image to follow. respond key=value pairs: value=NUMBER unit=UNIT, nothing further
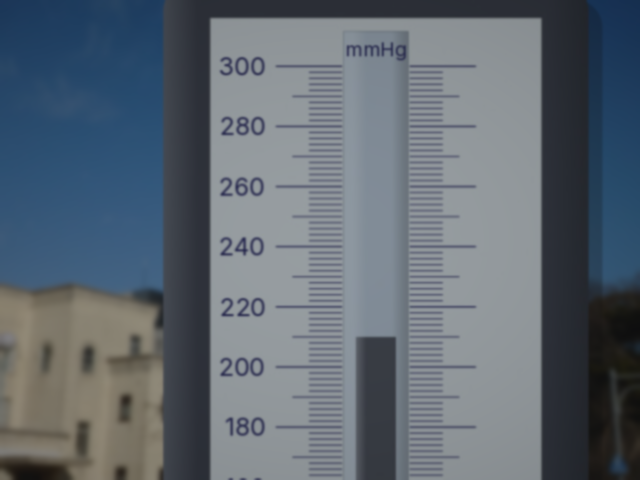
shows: value=210 unit=mmHg
